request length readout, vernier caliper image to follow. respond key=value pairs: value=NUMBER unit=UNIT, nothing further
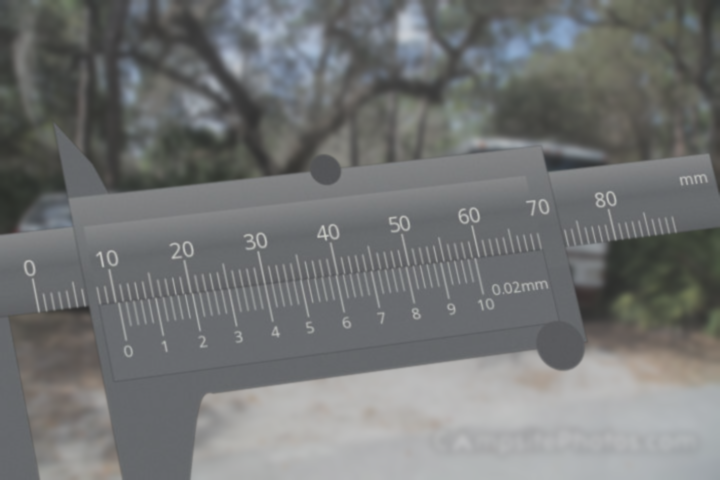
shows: value=10.4 unit=mm
